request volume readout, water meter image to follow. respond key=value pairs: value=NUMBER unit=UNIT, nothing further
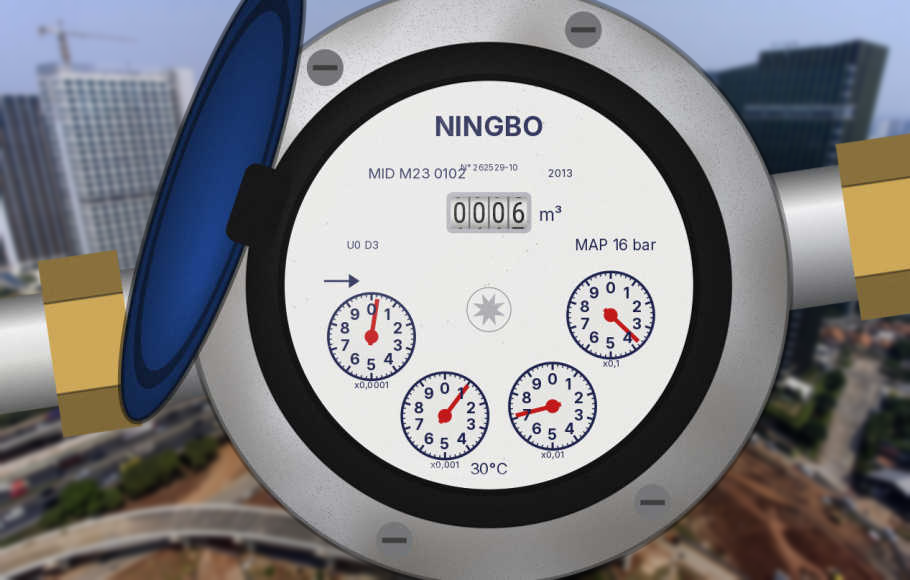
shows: value=6.3710 unit=m³
